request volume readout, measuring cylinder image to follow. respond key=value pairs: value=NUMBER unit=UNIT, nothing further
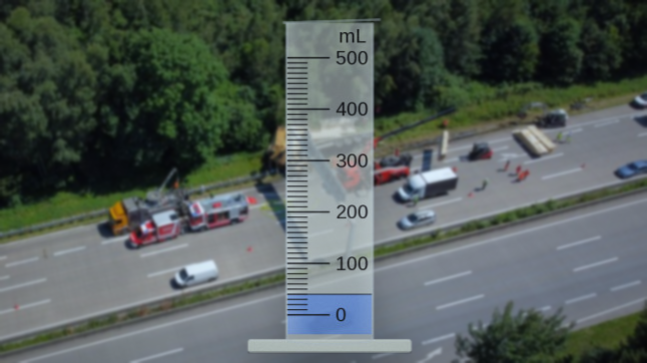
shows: value=40 unit=mL
